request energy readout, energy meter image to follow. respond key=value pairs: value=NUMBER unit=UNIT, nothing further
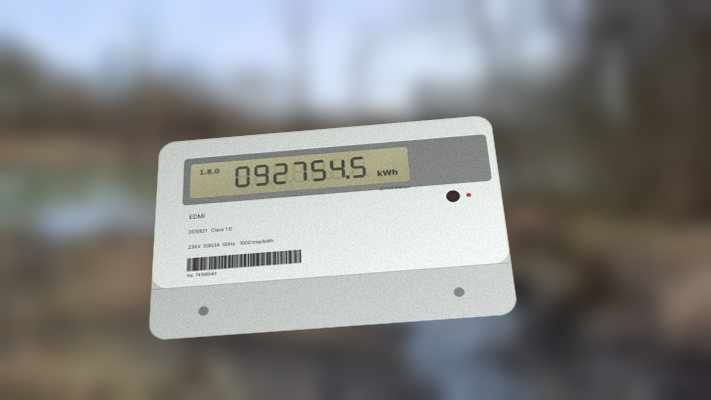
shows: value=92754.5 unit=kWh
